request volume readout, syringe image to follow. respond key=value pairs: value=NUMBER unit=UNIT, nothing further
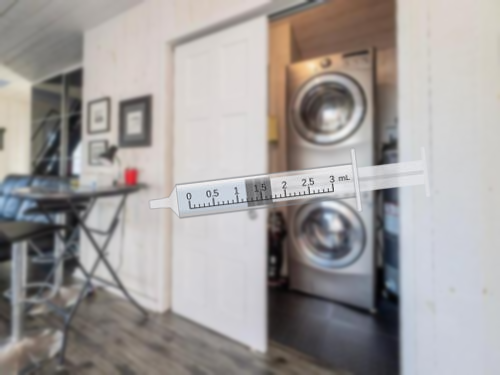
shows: value=1.2 unit=mL
